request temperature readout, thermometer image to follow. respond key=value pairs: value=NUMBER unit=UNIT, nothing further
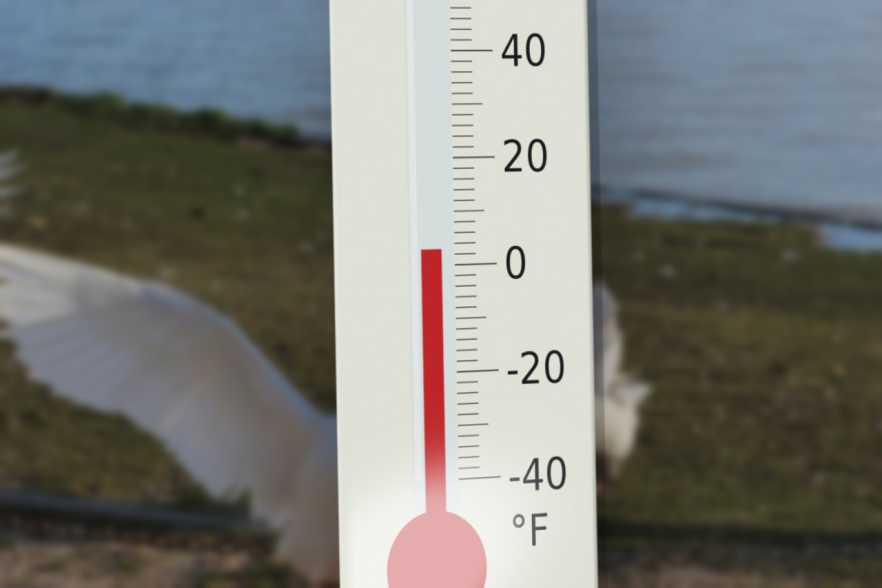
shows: value=3 unit=°F
